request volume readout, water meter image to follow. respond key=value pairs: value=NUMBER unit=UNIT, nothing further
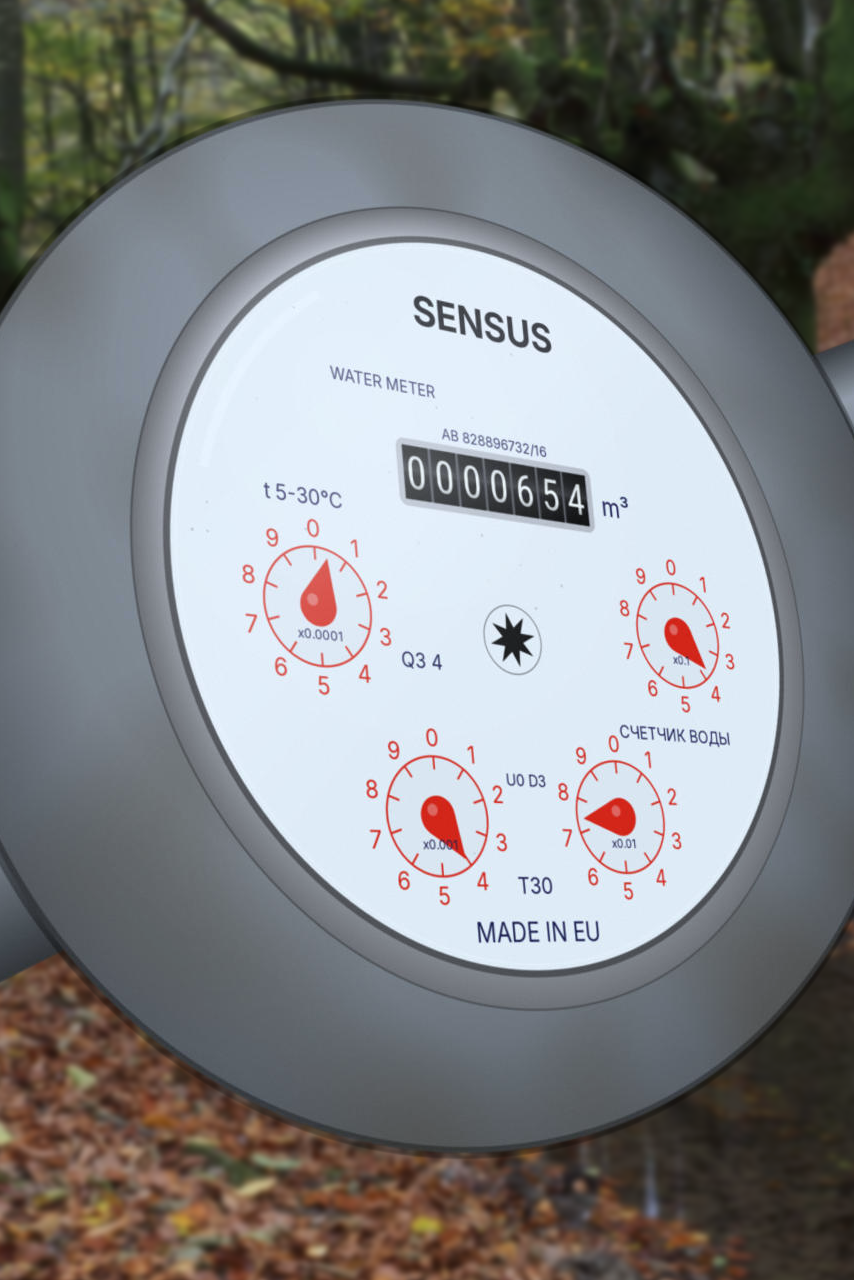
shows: value=654.3740 unit=m³
